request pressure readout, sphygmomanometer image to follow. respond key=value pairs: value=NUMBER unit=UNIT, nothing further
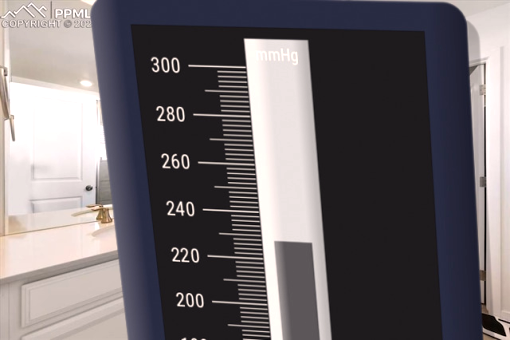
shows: value=228 unit=mmHg
